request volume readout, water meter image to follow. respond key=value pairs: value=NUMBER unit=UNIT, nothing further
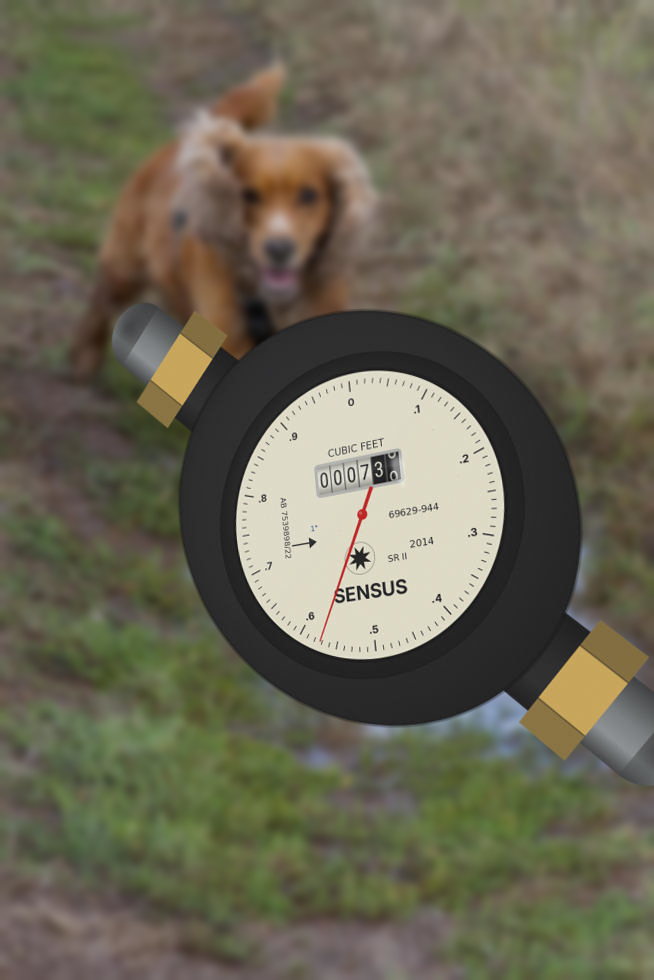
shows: value=738.57 unit=ft³
